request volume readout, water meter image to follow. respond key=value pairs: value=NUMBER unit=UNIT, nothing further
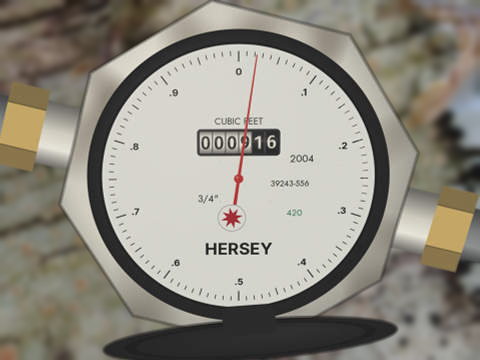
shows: value=916.02 unit=ft³
